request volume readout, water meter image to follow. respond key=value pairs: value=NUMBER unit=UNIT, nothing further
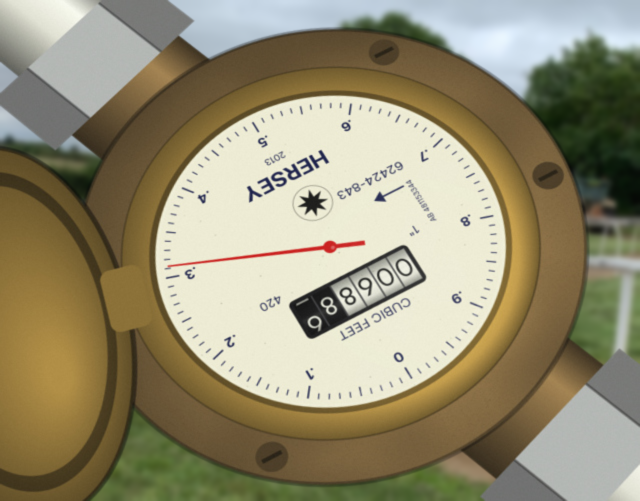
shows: value=6886.31 unit=ft³
